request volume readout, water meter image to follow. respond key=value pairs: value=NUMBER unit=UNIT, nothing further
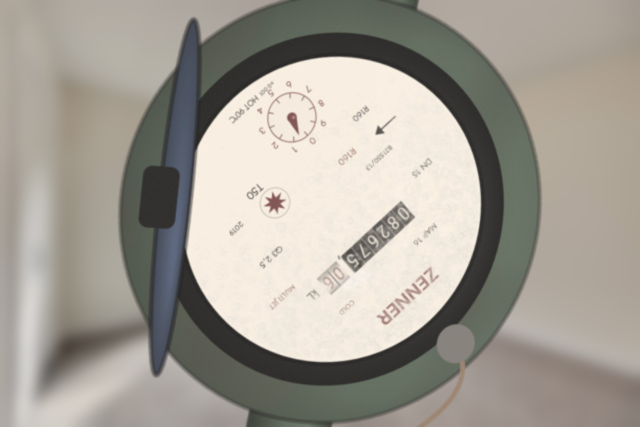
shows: value=82675.060 unit=kL
